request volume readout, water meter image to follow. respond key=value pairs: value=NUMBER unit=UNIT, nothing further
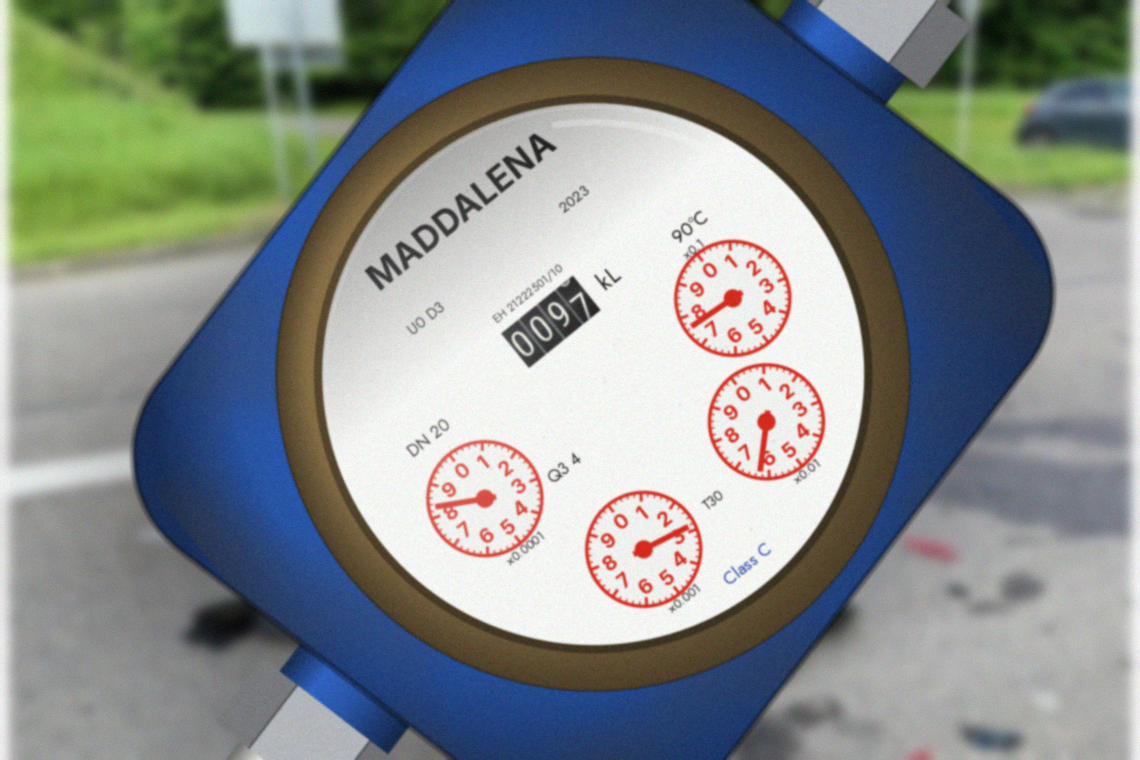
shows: value=96.7628 unit=kL
